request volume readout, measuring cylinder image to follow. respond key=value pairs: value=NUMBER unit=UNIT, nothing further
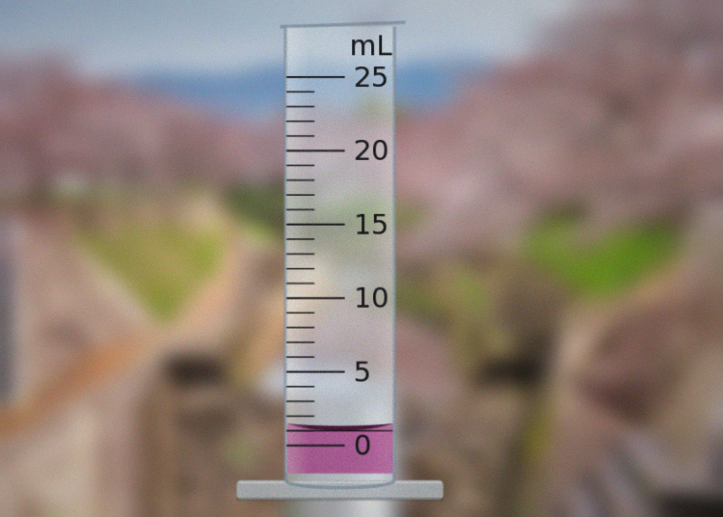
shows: value=1 unit=mL
